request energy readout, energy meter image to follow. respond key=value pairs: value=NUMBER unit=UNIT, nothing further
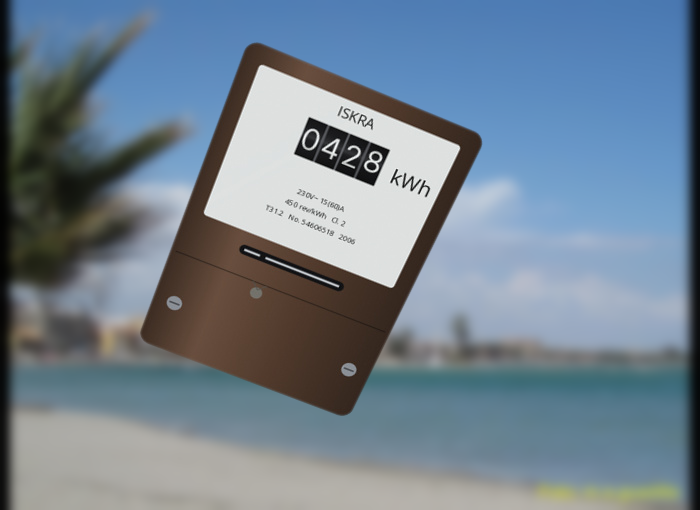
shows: value=428 unit=kWh
